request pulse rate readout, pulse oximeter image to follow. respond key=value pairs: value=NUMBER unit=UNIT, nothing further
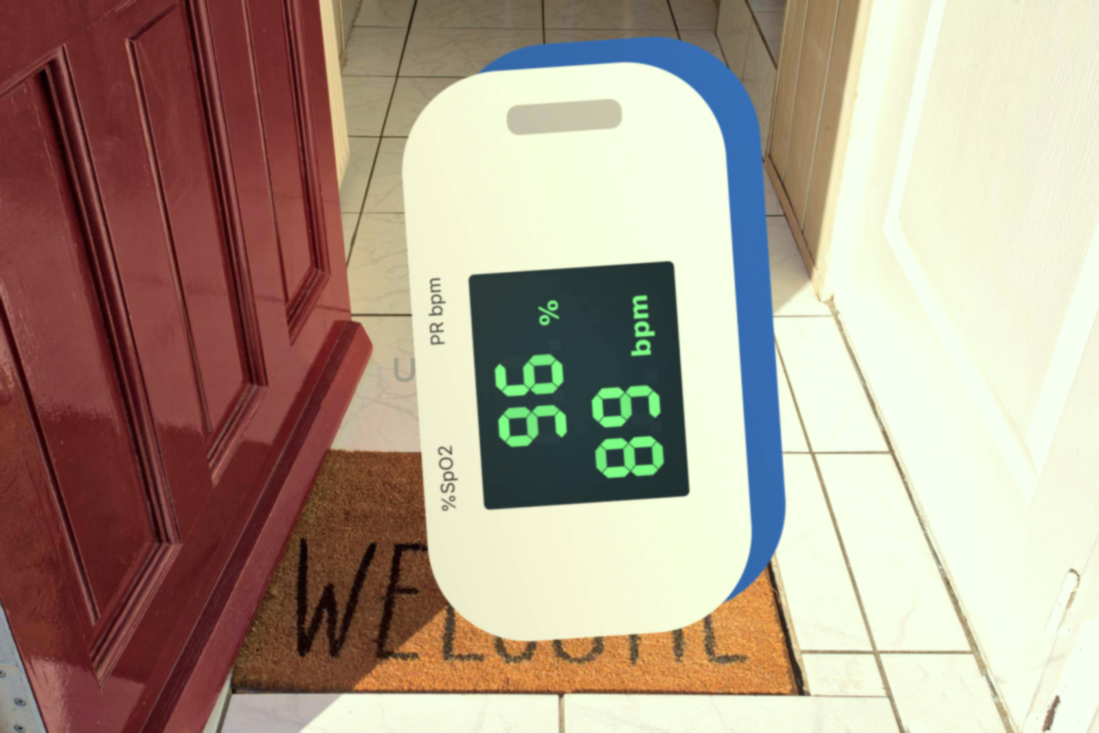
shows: value=89 unit=bpm
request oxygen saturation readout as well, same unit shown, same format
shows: value=96 unit=%
